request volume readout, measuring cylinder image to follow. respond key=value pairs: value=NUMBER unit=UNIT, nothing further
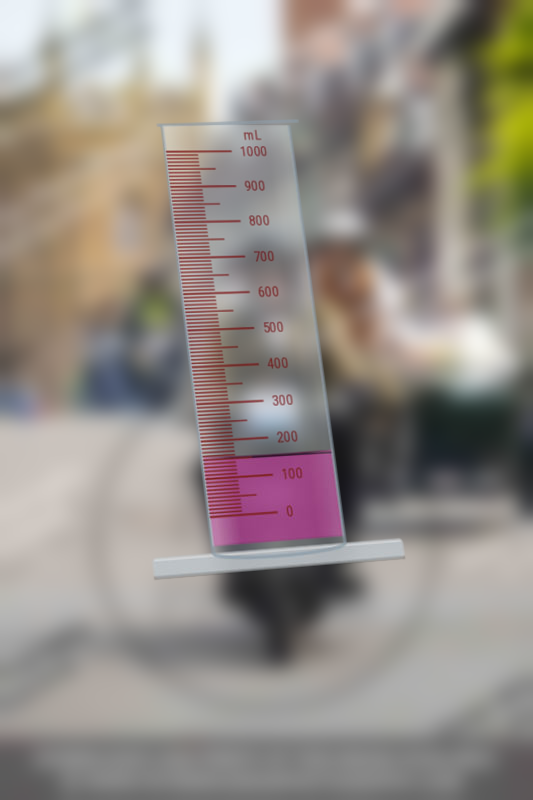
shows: value=150 unit=mL
